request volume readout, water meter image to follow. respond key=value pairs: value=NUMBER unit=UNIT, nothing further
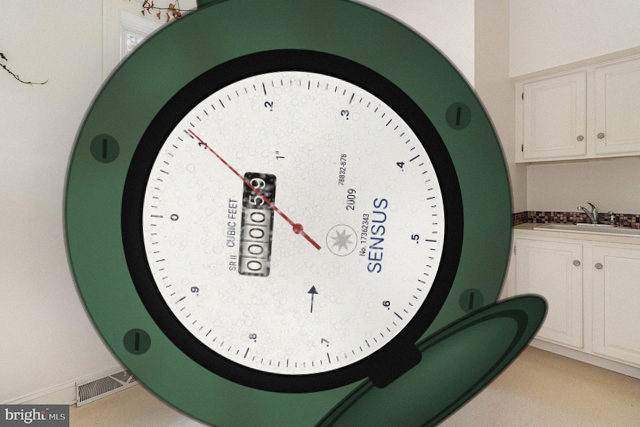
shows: value=59.10 unit=ft³
